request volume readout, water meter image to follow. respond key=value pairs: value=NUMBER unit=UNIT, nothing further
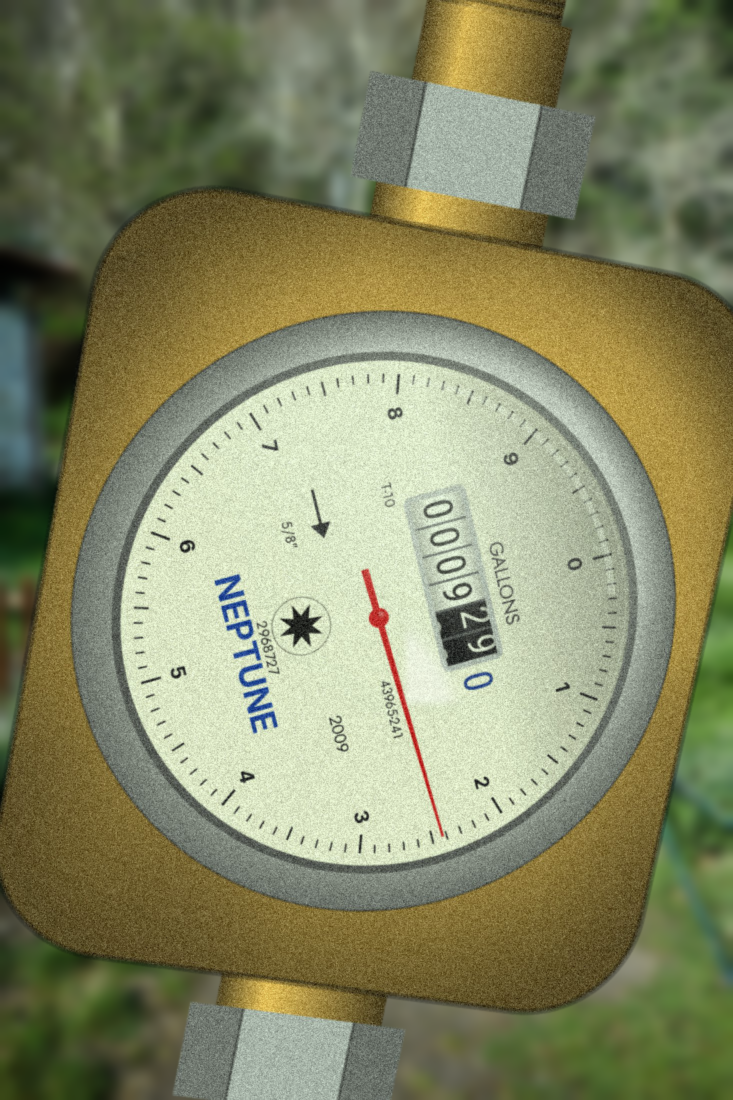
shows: value=9292.4 unit=gal
